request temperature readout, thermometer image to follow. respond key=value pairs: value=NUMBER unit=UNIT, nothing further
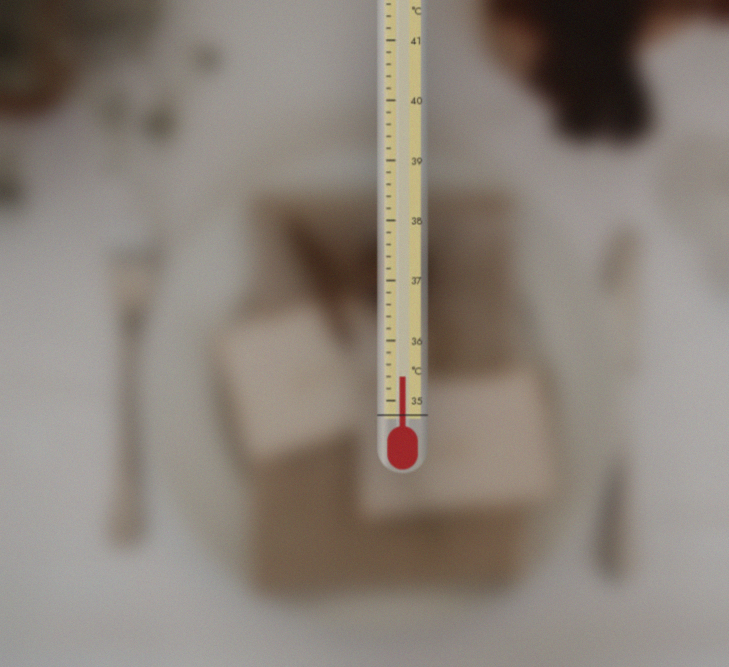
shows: value=35.4 unit=°C
